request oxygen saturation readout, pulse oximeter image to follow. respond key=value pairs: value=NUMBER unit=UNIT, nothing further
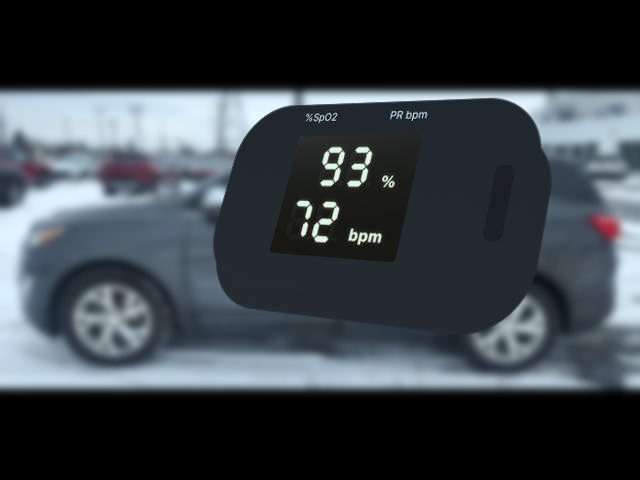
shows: value=93 unit=%
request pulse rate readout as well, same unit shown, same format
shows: value=72 unit=bpm
